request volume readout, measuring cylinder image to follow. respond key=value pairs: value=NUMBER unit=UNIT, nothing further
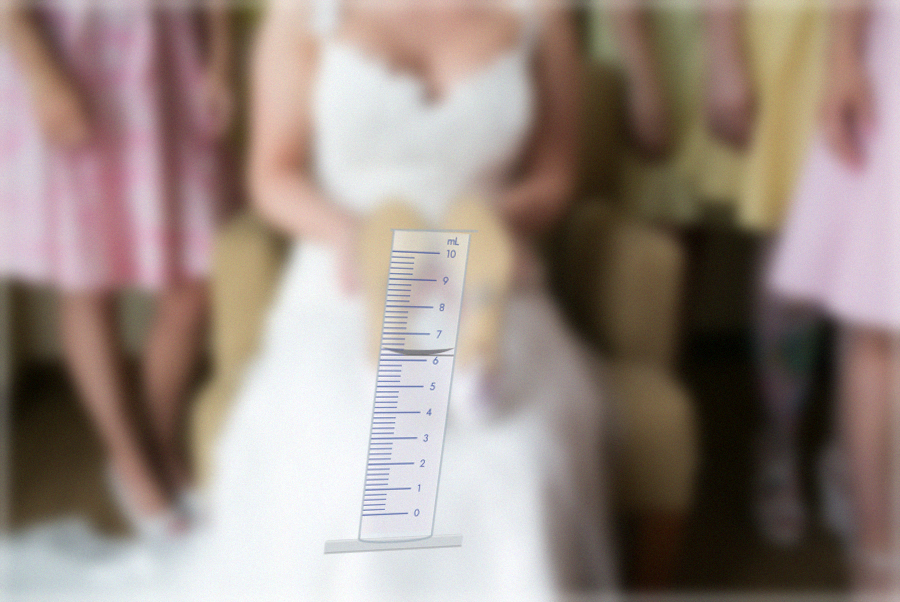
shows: value=6.2 unit=mL
